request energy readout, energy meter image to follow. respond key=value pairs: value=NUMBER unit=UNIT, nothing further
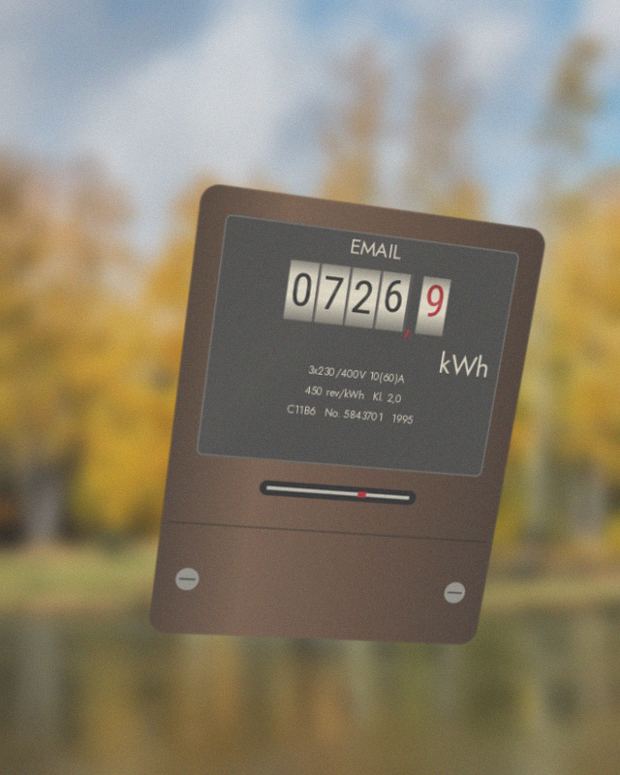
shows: value=726.9 unit=kWh
